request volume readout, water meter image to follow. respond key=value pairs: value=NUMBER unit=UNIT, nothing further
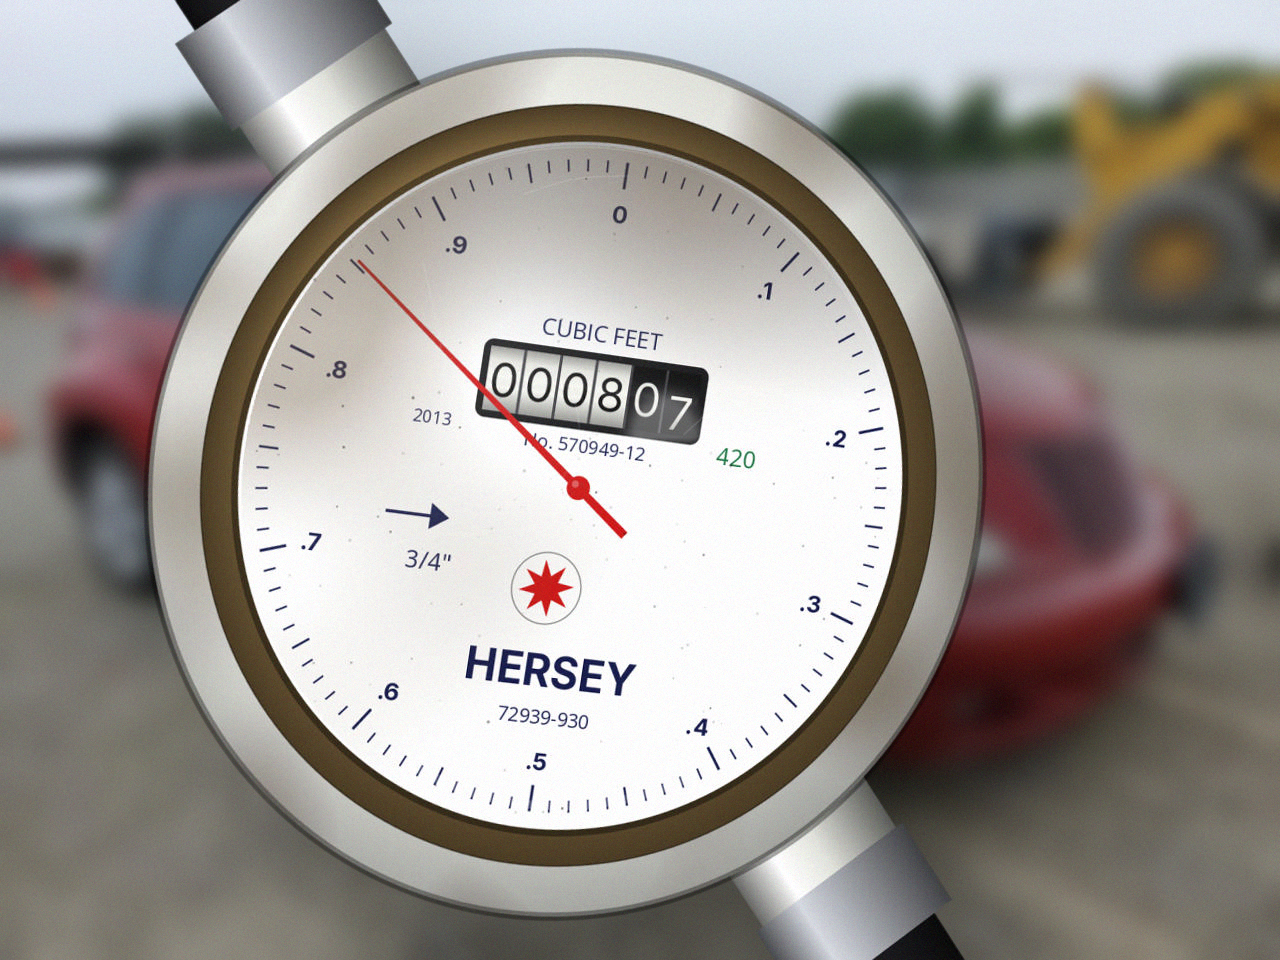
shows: value=806.85 unit=ft³
